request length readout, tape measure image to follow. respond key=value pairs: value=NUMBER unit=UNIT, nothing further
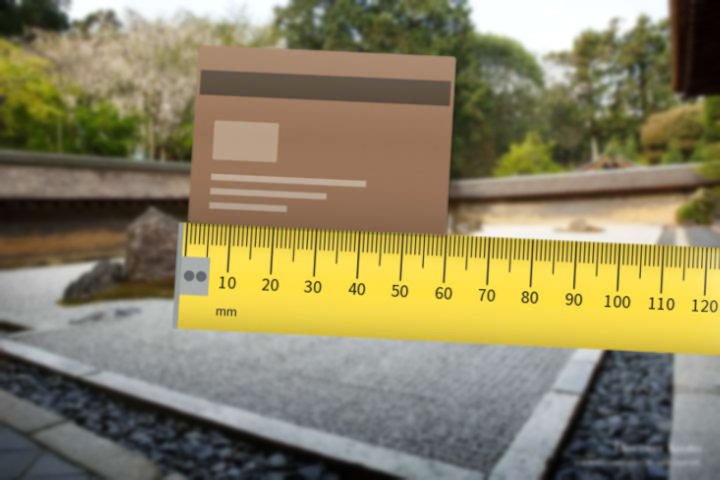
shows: value=60 unit=mm
